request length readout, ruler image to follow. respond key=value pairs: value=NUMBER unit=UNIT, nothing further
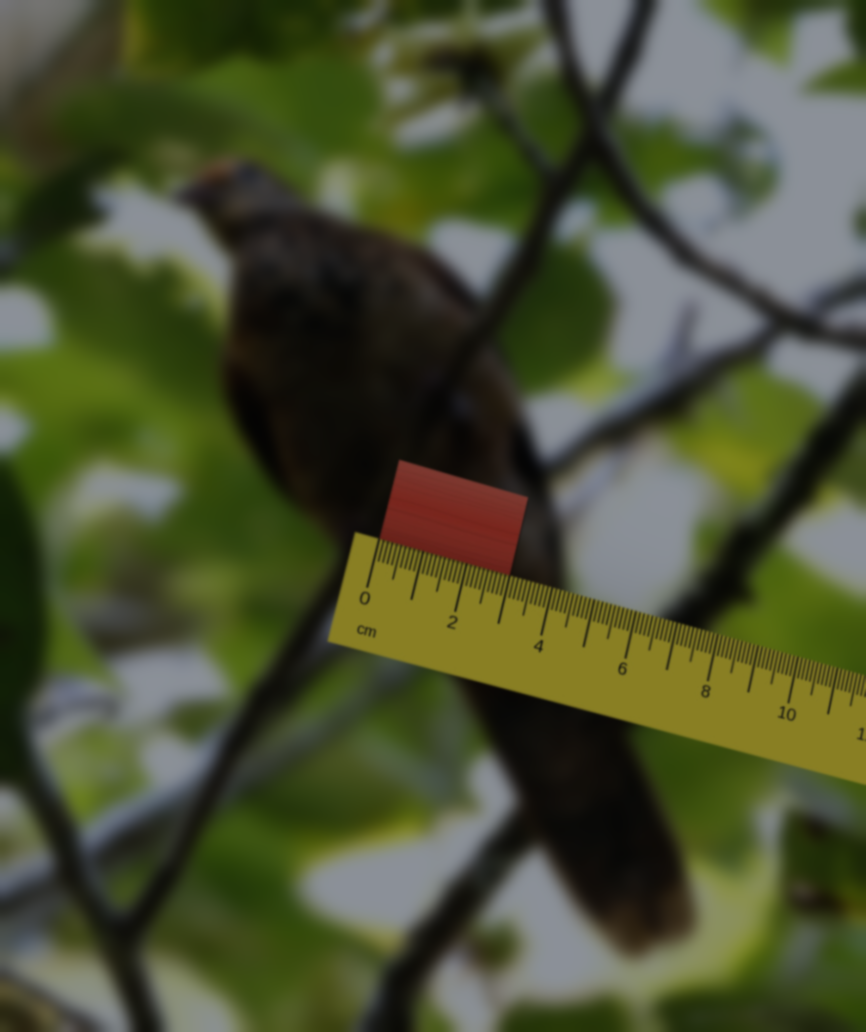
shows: value=3 unit=cm
